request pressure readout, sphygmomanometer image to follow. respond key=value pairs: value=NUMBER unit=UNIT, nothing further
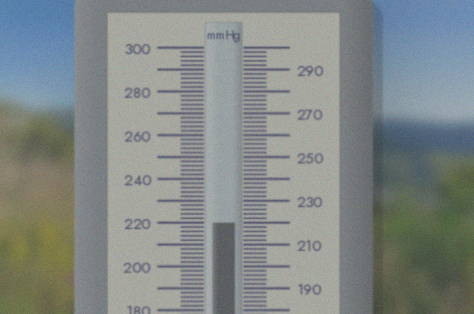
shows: value=220 unit=mmHg
